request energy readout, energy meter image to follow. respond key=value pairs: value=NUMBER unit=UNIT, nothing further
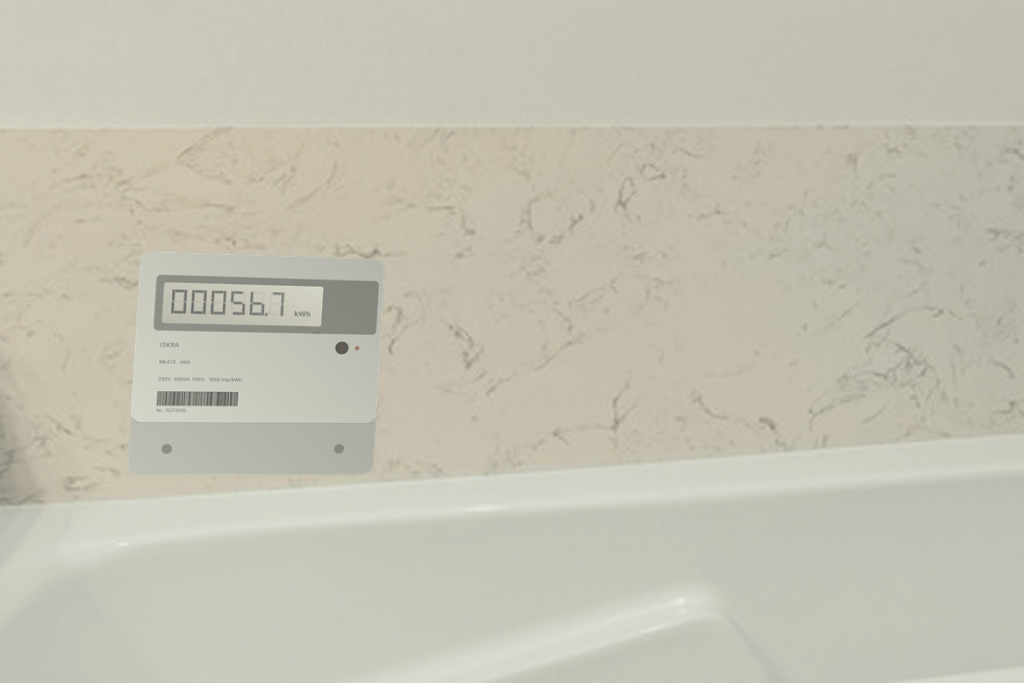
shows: value=56.7 unit=kWh
